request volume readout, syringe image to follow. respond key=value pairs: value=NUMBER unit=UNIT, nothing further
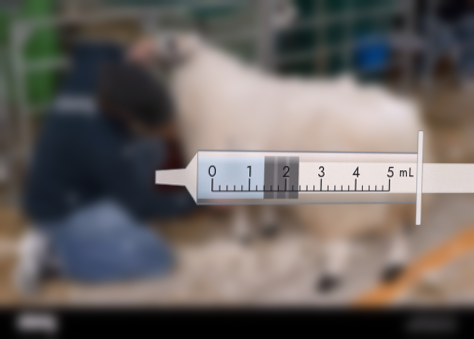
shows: value=1.4 unit=mL
